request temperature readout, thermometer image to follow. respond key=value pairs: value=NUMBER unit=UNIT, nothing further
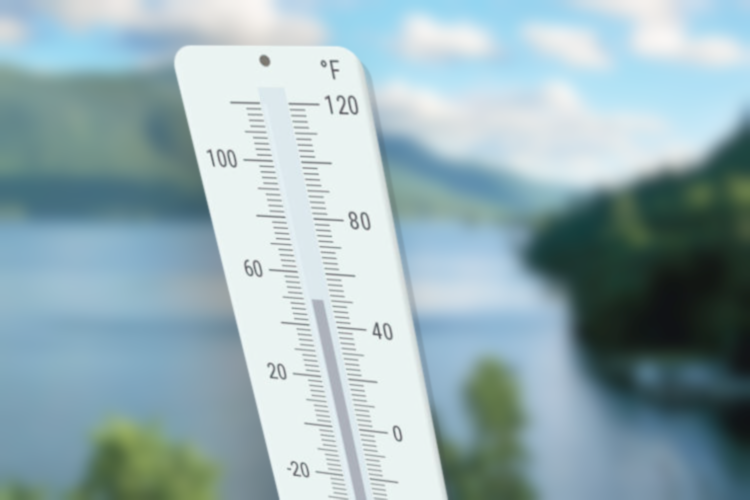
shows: value=50 unit=°F
